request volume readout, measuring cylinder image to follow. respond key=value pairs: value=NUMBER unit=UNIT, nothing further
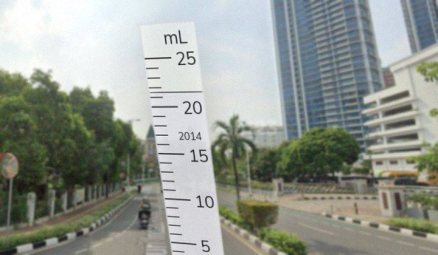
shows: value=21.5 unit=mL
